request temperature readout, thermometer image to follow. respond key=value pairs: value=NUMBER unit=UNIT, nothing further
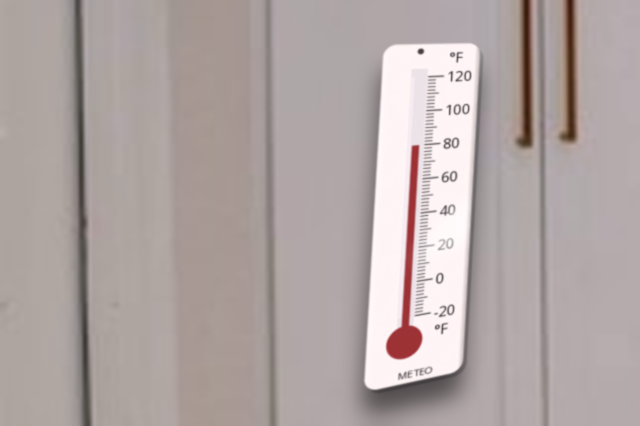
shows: value=80 unit=°F
